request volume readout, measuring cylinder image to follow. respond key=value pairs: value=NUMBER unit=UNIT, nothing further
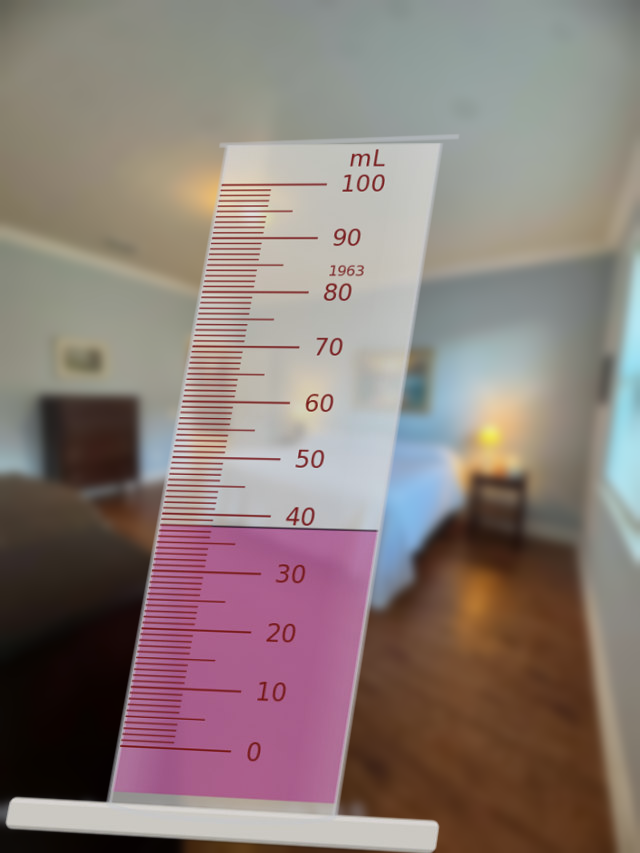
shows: value=38 unit=mL
